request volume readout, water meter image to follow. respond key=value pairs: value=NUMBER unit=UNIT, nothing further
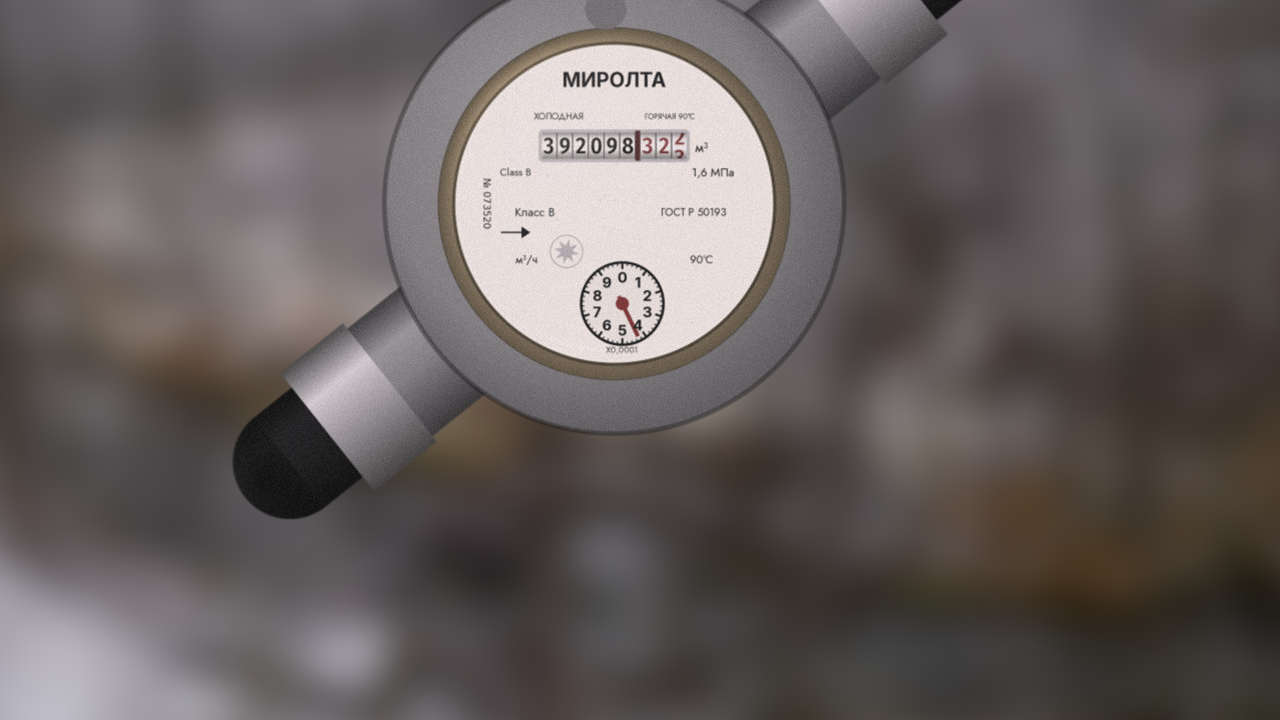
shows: value=392098.3224 unit=m³
